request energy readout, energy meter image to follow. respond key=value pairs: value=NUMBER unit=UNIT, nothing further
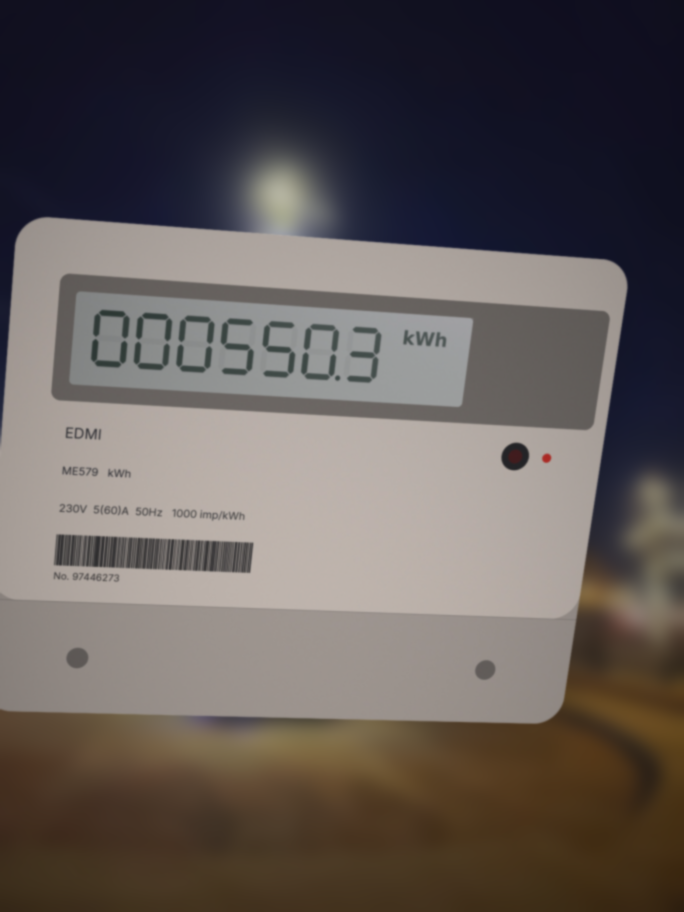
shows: value=550.3 unit=kWh
